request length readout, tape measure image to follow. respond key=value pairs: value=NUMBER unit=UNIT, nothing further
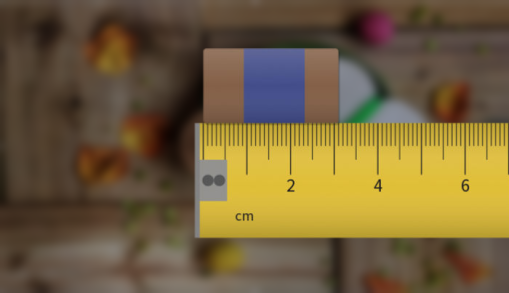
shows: value=3.1 unit=cm
